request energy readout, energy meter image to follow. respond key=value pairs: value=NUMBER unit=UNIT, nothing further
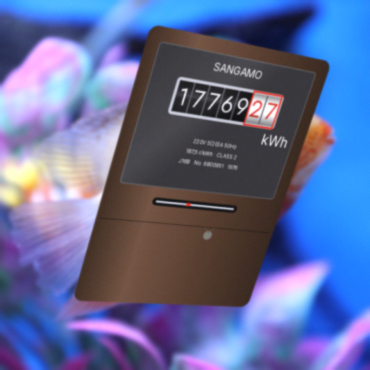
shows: value=17769.27 unit=kWh
